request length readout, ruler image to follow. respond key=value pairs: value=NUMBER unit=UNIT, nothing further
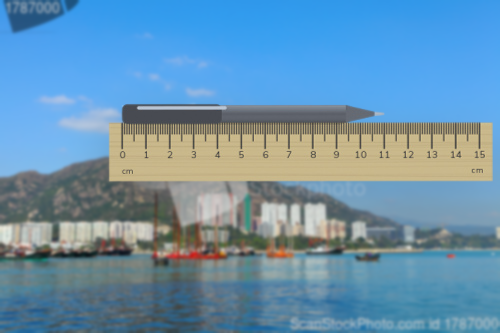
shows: value=11 unit=cm
